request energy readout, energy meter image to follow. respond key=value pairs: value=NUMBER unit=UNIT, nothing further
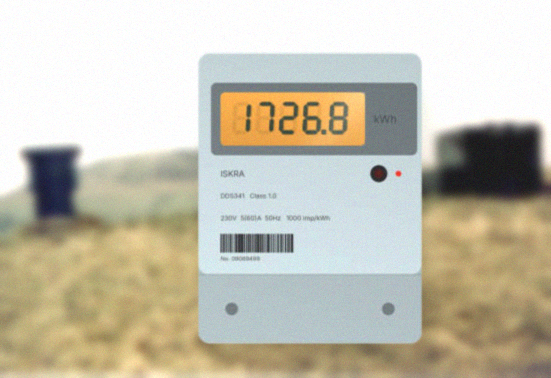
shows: value=1726.8 unit=kWh
